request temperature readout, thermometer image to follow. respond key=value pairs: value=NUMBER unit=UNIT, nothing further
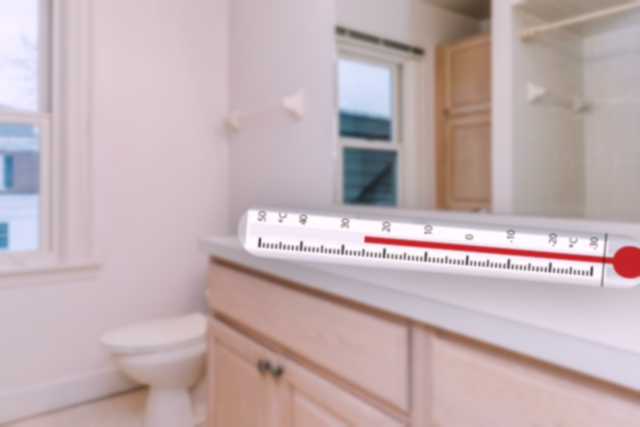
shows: value=25 unit=°C
